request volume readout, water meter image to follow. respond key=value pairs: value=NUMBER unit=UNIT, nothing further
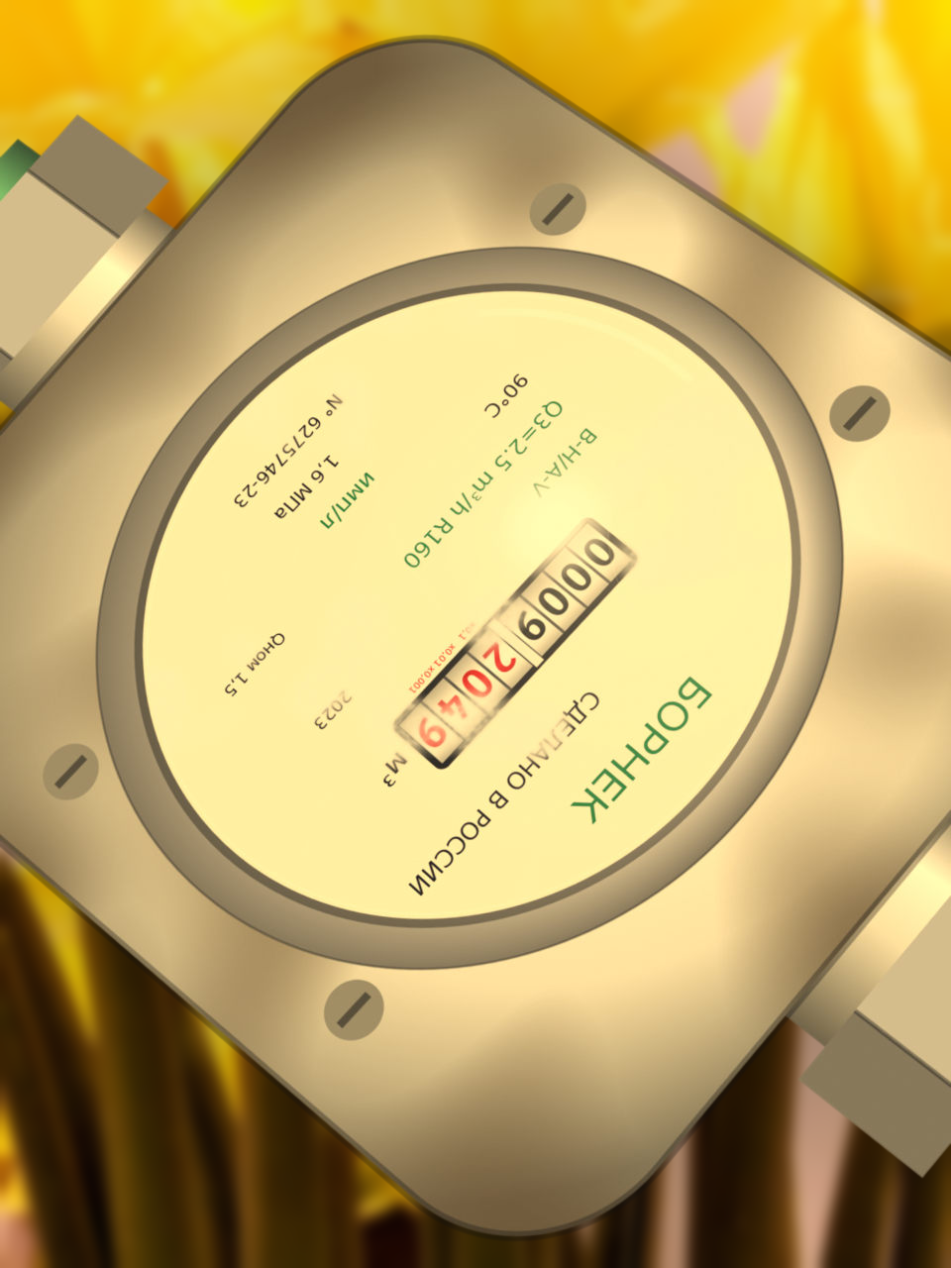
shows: value=9.2049 unit=m³
